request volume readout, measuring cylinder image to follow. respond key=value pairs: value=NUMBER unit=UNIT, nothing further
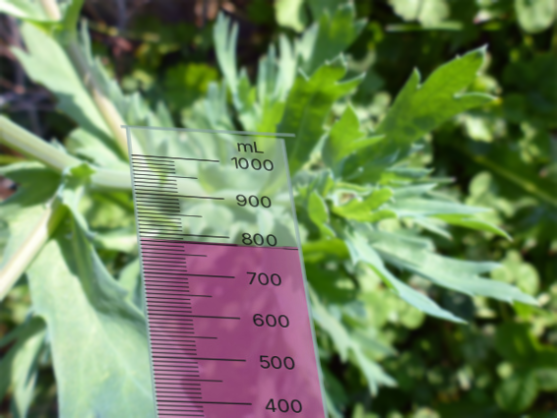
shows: value=780 unit=mL
